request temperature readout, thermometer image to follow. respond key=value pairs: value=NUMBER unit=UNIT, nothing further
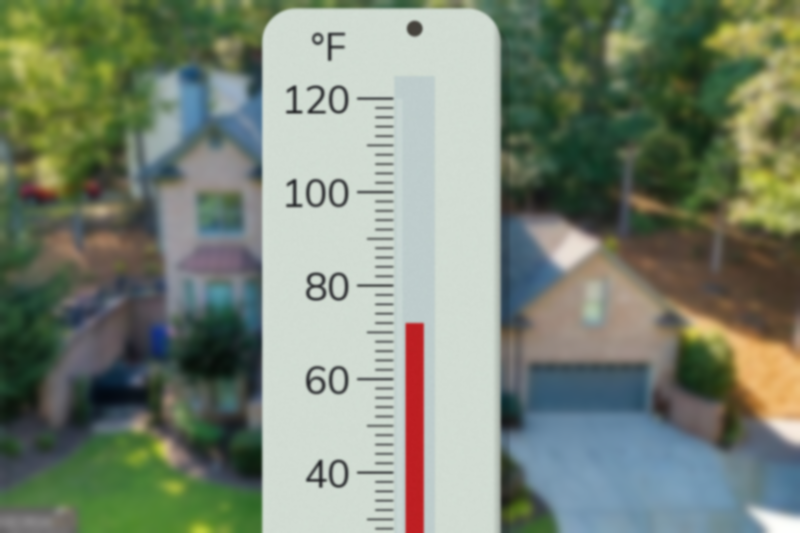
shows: value=72 unit=°F
